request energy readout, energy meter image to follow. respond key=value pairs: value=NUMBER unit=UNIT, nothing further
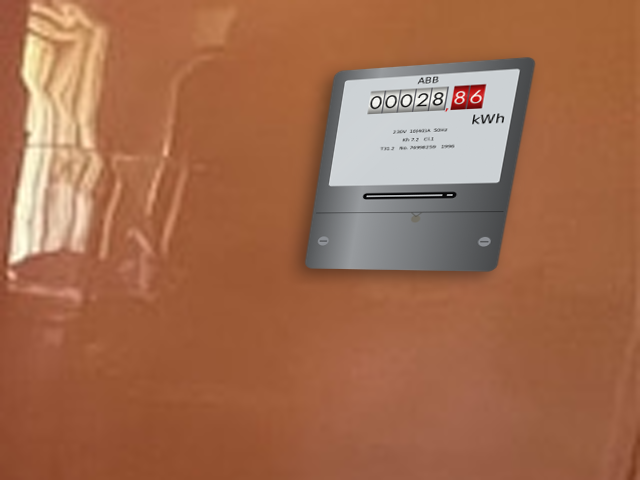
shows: value=28.86 unit=kWh
